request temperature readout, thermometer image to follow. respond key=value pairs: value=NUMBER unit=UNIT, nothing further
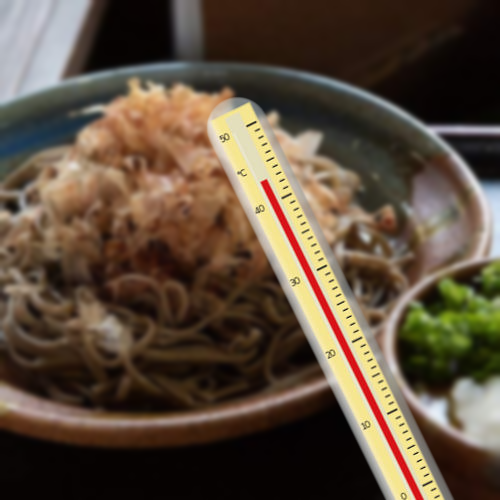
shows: value=43 unit=°C
